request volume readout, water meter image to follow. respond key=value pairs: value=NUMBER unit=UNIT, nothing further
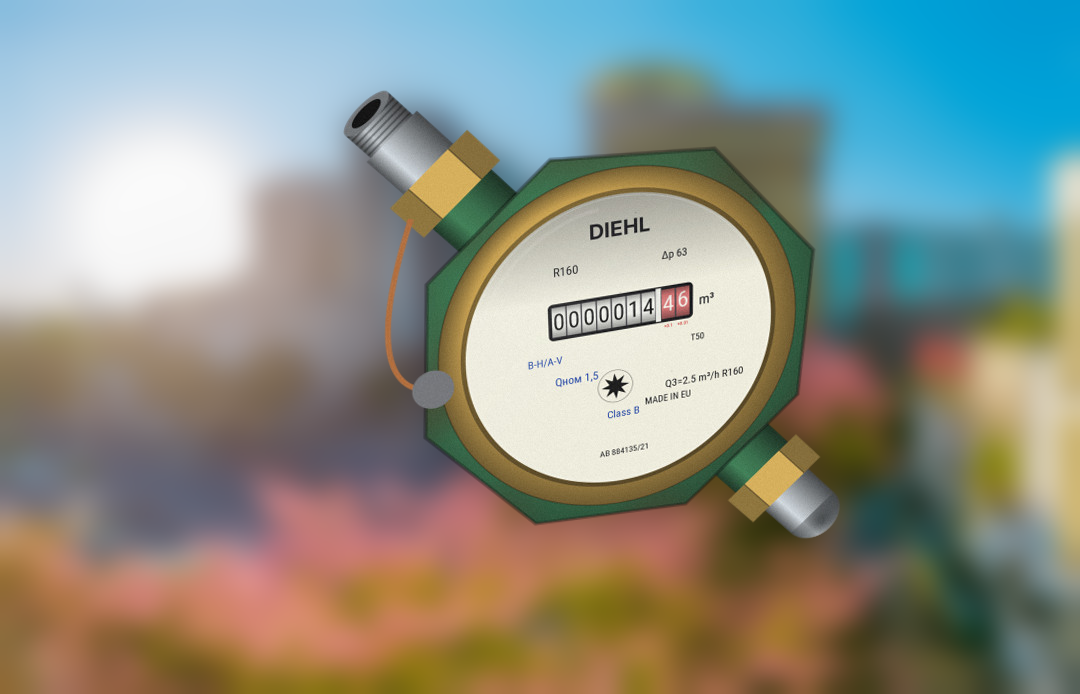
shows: value=14.46 unit=m³
